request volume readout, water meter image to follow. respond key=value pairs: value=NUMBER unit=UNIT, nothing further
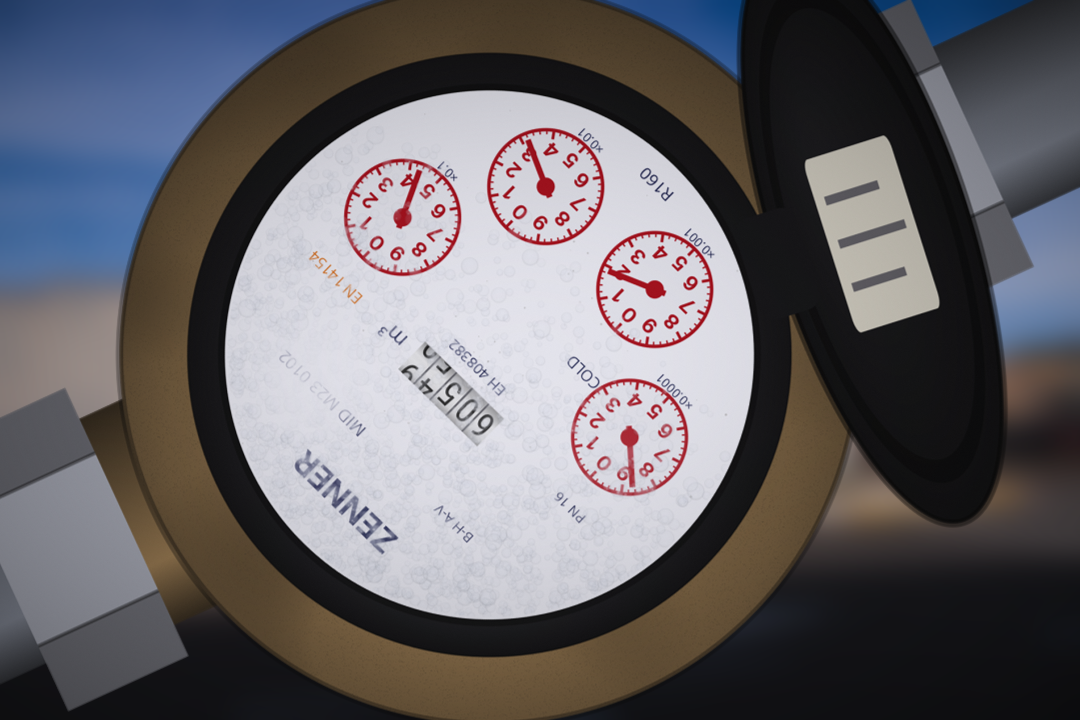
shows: value=60549.4318 unit=m³
